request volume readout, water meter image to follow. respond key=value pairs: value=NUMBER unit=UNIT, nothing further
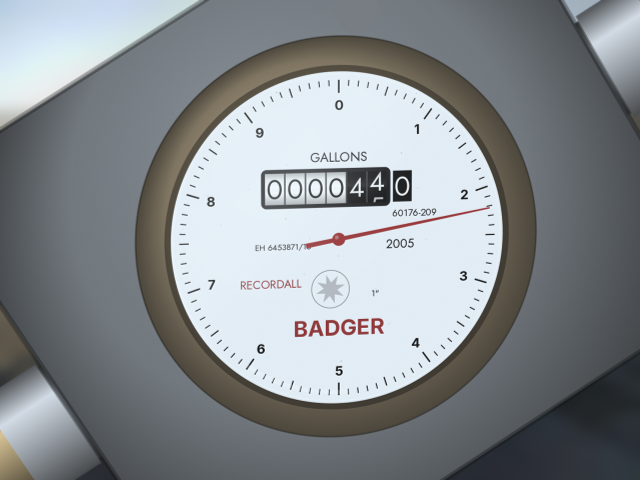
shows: value=442.2 unit=gal
